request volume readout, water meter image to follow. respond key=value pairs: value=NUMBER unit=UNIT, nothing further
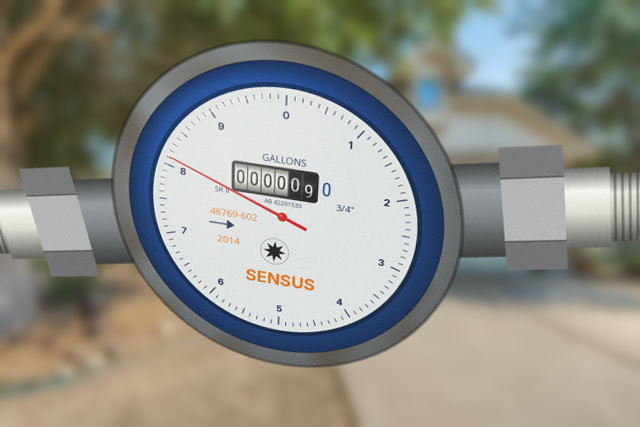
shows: value=88.1 unit=gal
